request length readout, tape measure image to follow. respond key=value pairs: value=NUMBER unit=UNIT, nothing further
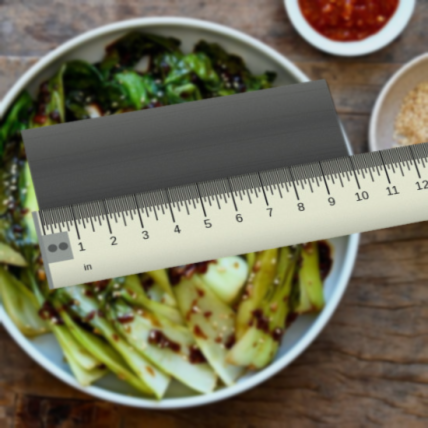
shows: value=10 unit=in
